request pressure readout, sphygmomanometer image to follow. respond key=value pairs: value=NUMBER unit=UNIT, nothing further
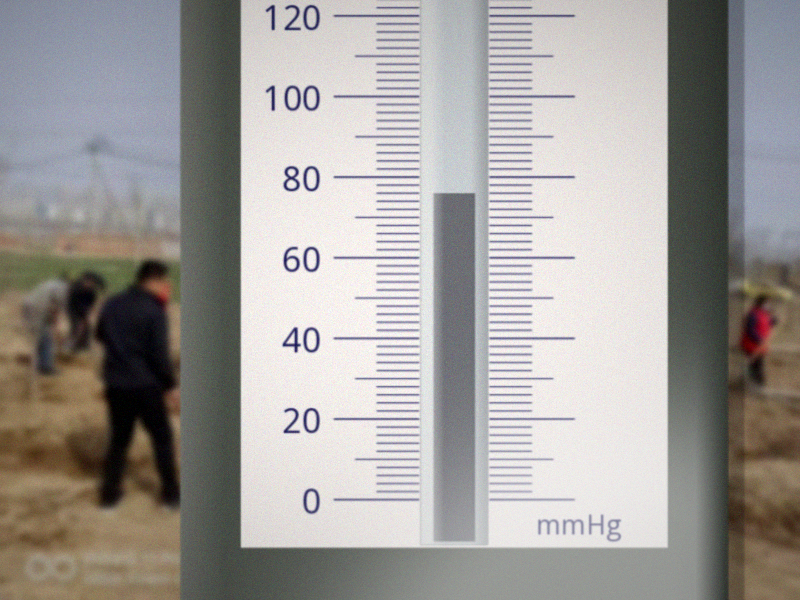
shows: value=76 unit=mmHg
